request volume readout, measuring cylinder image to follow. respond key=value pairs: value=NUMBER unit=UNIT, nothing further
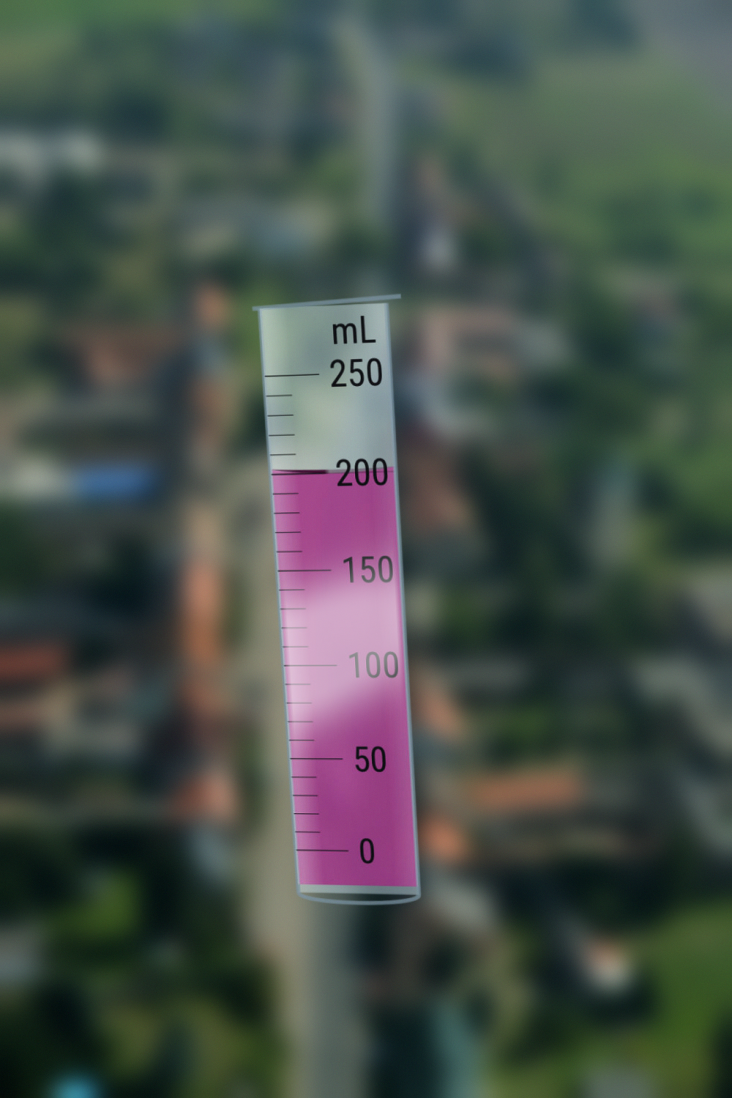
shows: value=200 unit=mL
